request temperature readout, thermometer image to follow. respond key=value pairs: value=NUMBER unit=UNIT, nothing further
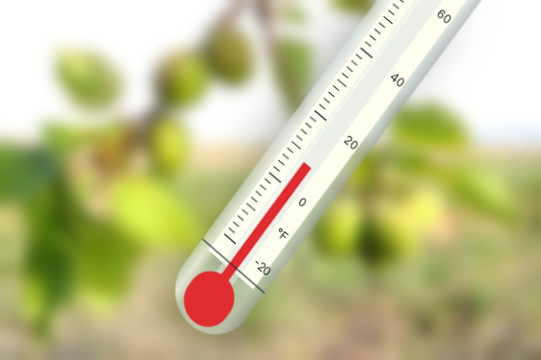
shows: value=8 unit=°F
